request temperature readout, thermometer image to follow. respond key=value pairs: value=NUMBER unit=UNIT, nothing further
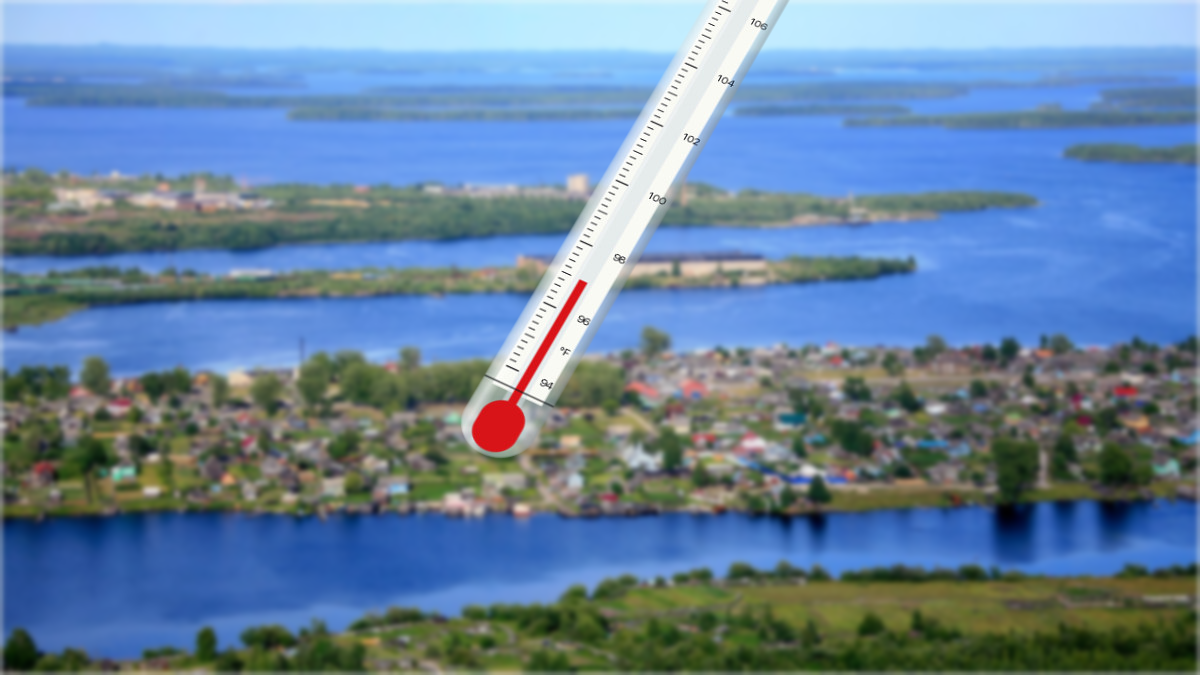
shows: value=97 unit=°F
